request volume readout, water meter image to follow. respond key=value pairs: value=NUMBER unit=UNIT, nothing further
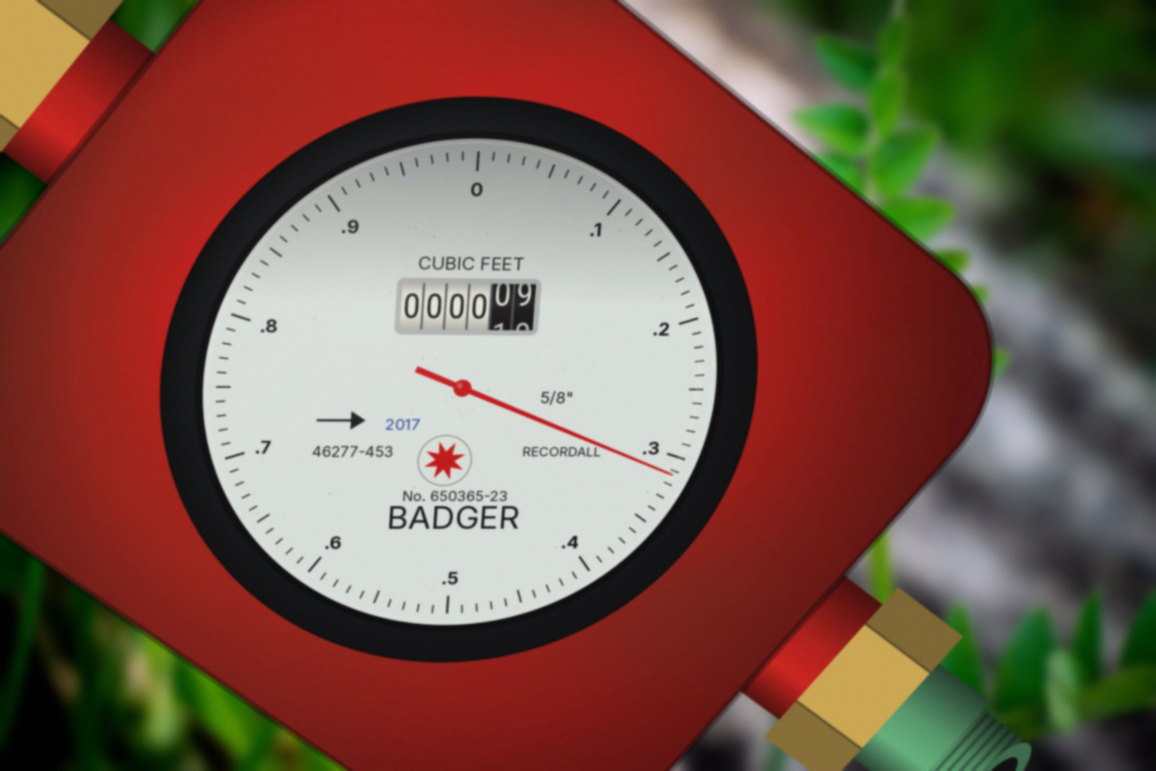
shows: value=9.31 unit=ft³
